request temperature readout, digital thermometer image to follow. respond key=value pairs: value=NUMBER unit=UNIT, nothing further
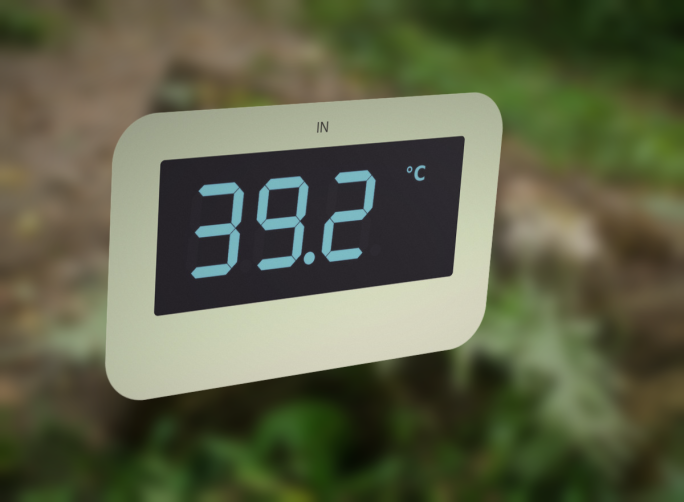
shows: value=39.2 unit=°C
